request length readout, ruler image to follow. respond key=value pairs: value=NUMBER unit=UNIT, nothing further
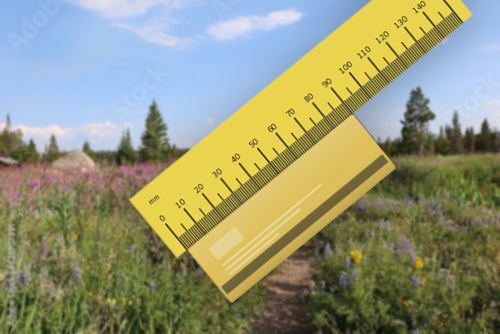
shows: value=90 unit=mm
